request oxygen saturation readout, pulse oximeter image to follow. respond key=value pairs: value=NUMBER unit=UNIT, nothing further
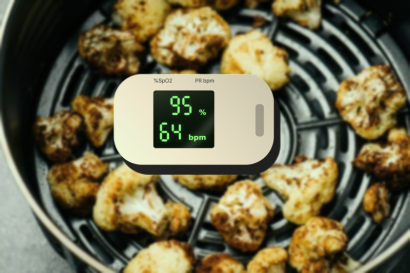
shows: value=95 unit=%
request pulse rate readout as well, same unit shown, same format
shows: value=64 unit=bpm
